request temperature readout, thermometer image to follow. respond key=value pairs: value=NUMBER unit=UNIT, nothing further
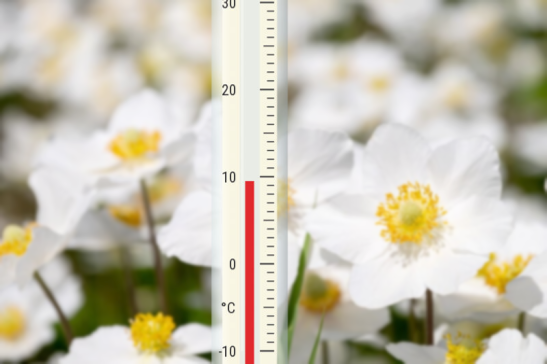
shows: value=9.5 unit=°C
